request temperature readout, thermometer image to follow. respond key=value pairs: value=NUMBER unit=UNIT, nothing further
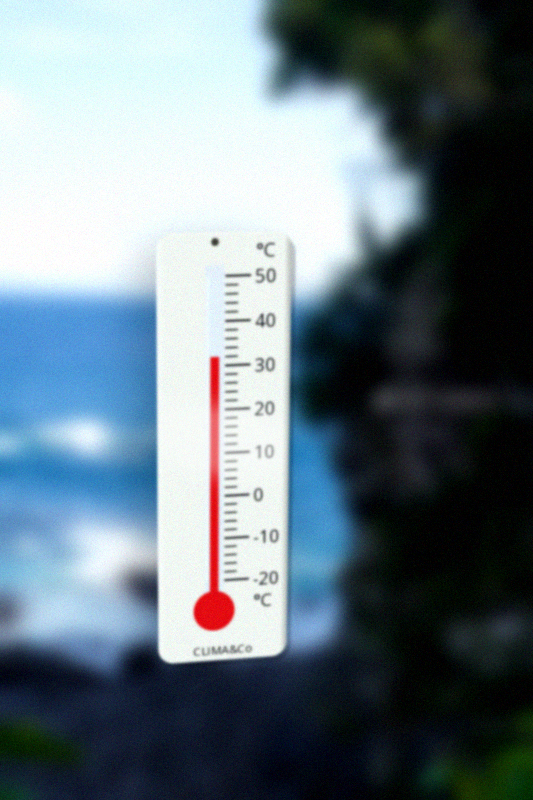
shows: value=32 unit=°C
